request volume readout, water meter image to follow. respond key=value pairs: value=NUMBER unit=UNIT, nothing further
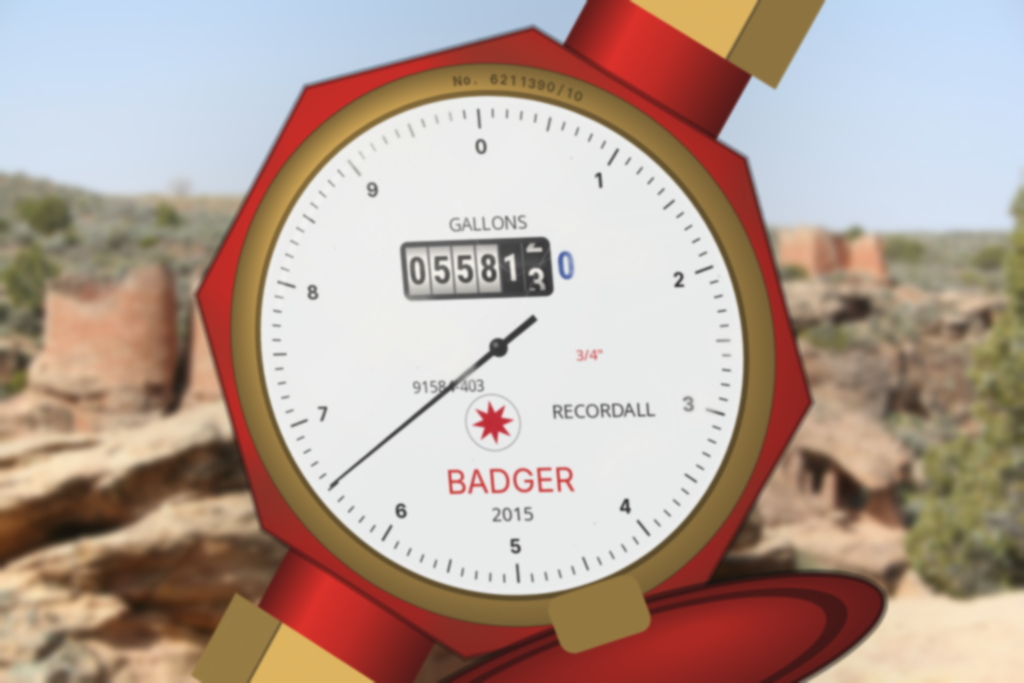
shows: value=558126.5 unit=gal
